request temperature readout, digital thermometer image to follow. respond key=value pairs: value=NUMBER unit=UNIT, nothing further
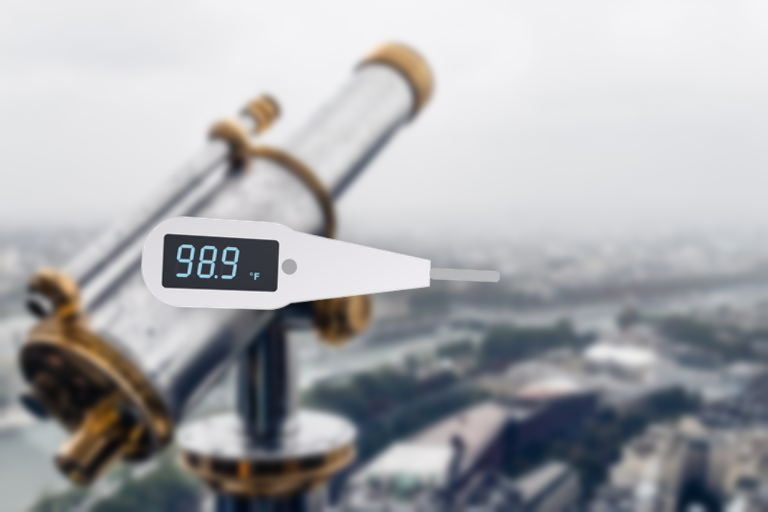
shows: value=98.9 unit=°F
